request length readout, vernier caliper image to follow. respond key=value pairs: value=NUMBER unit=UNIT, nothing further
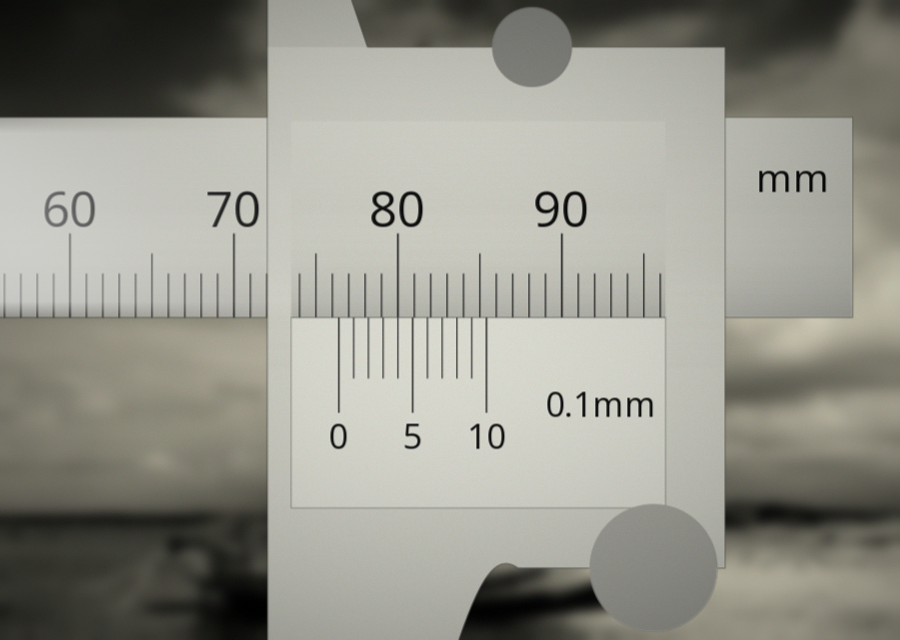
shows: value=76.4 unit=mm
